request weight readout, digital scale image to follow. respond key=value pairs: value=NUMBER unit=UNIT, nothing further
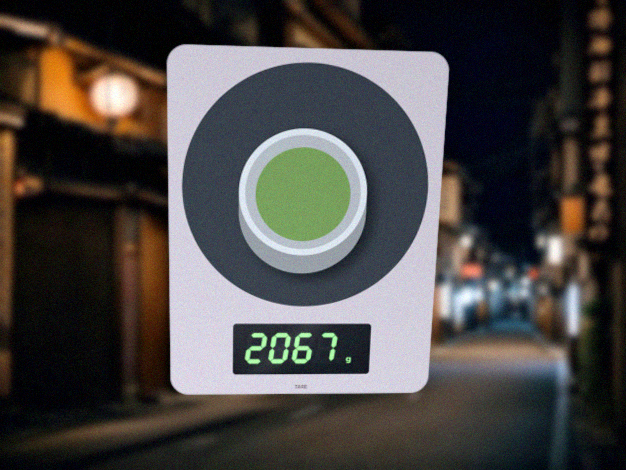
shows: value=2067 unit=g
